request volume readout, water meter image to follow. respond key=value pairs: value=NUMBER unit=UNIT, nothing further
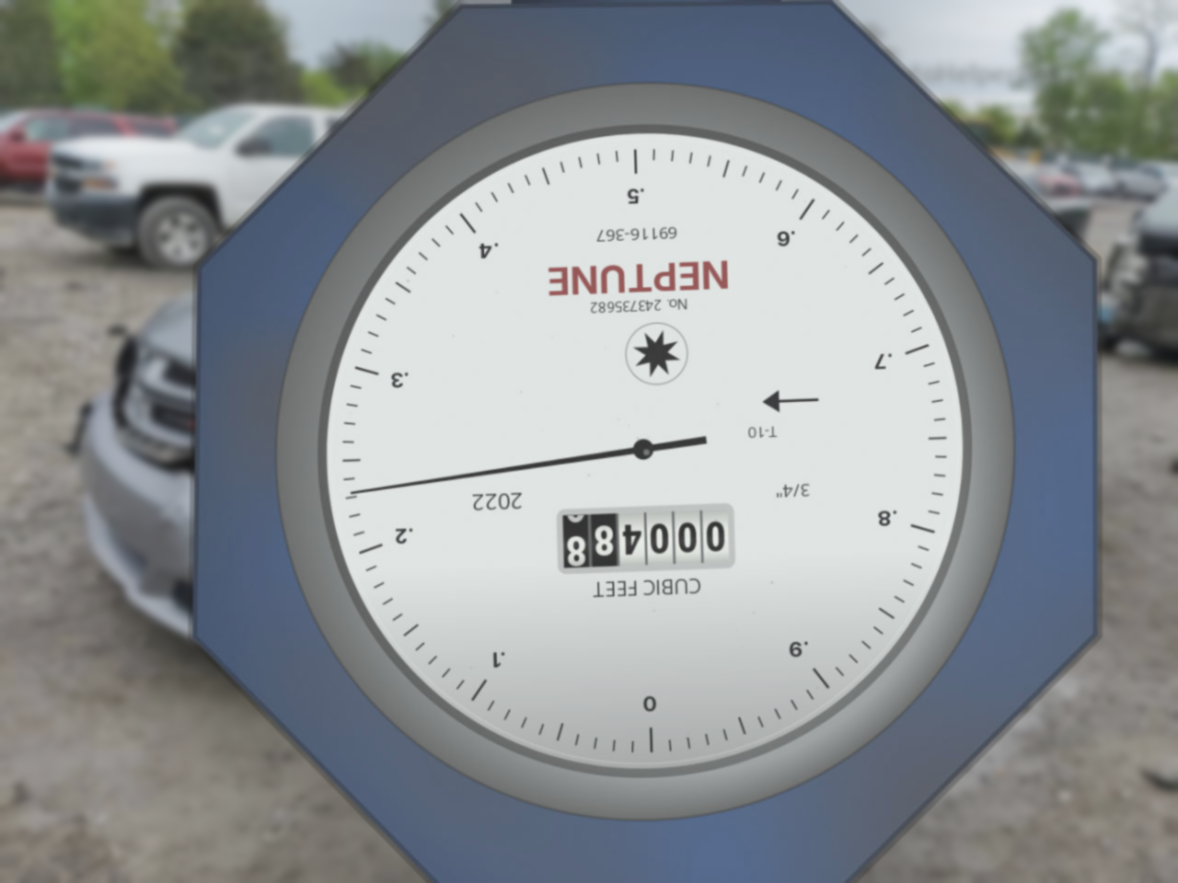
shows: value=488.23 unit=ft³
